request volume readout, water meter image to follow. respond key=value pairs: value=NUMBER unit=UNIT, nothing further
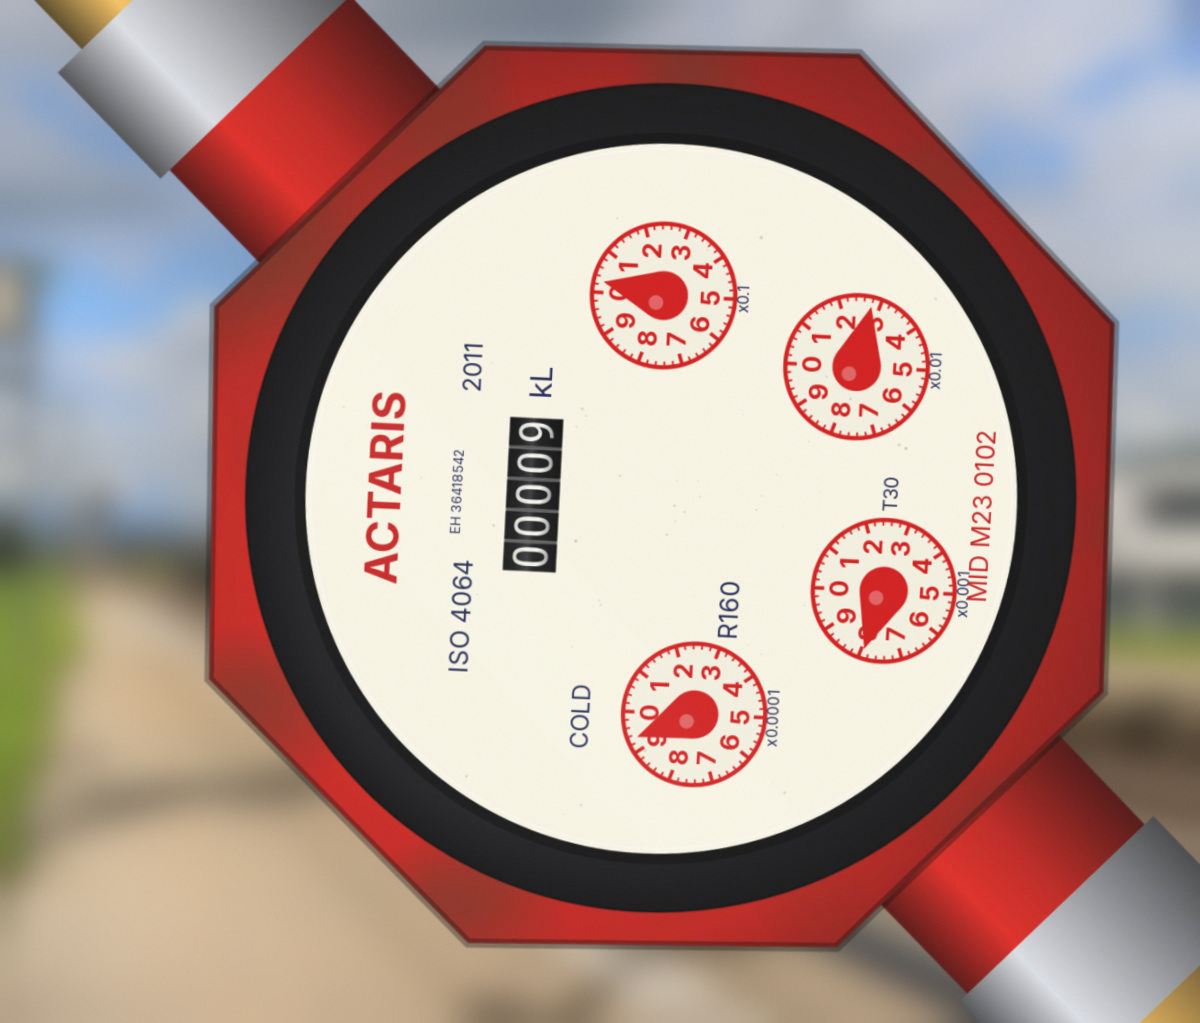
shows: value=9.0279 unit=kL
